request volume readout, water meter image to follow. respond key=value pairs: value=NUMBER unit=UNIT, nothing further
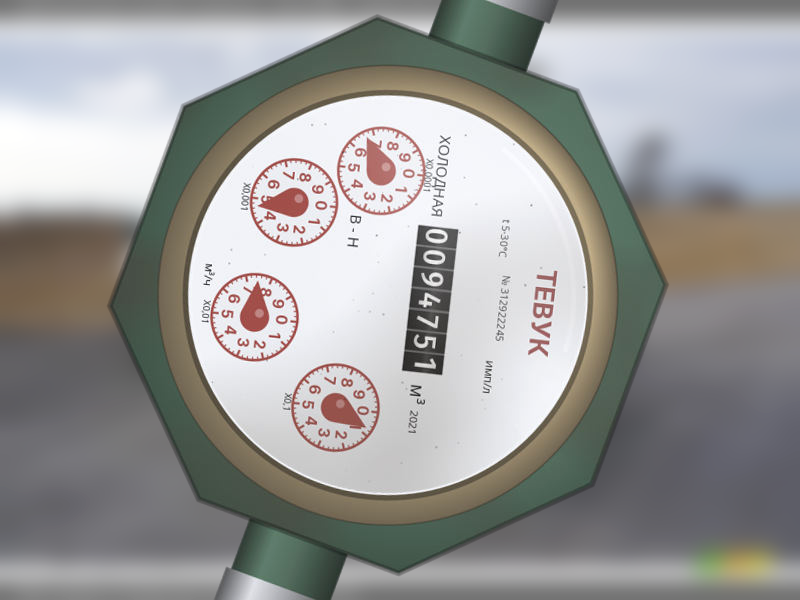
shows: value=94751.0746 unit=m³
